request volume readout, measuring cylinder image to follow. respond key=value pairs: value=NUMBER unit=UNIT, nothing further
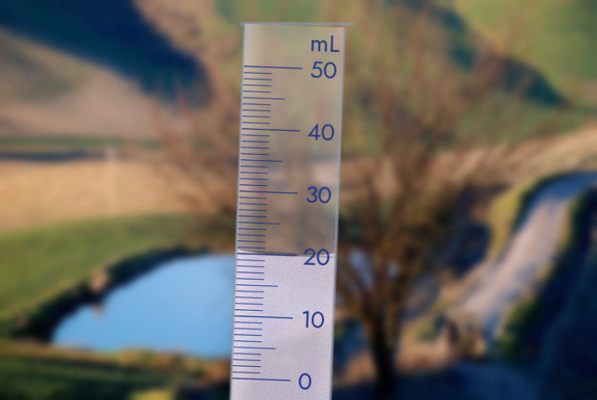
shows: value=20 unit=mL
